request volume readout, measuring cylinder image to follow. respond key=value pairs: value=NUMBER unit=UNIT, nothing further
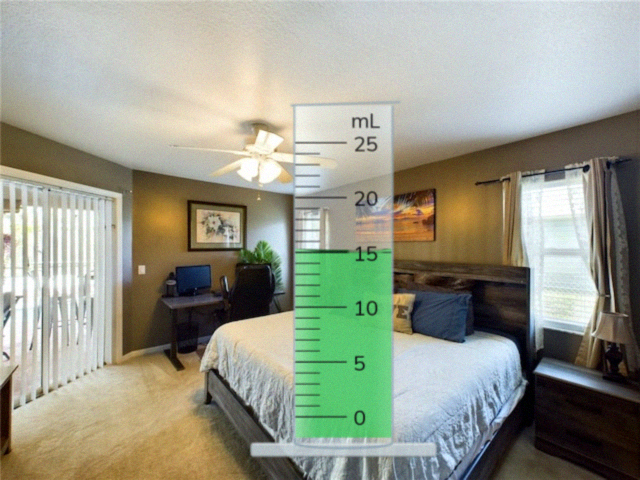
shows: value=15 unit=mL
